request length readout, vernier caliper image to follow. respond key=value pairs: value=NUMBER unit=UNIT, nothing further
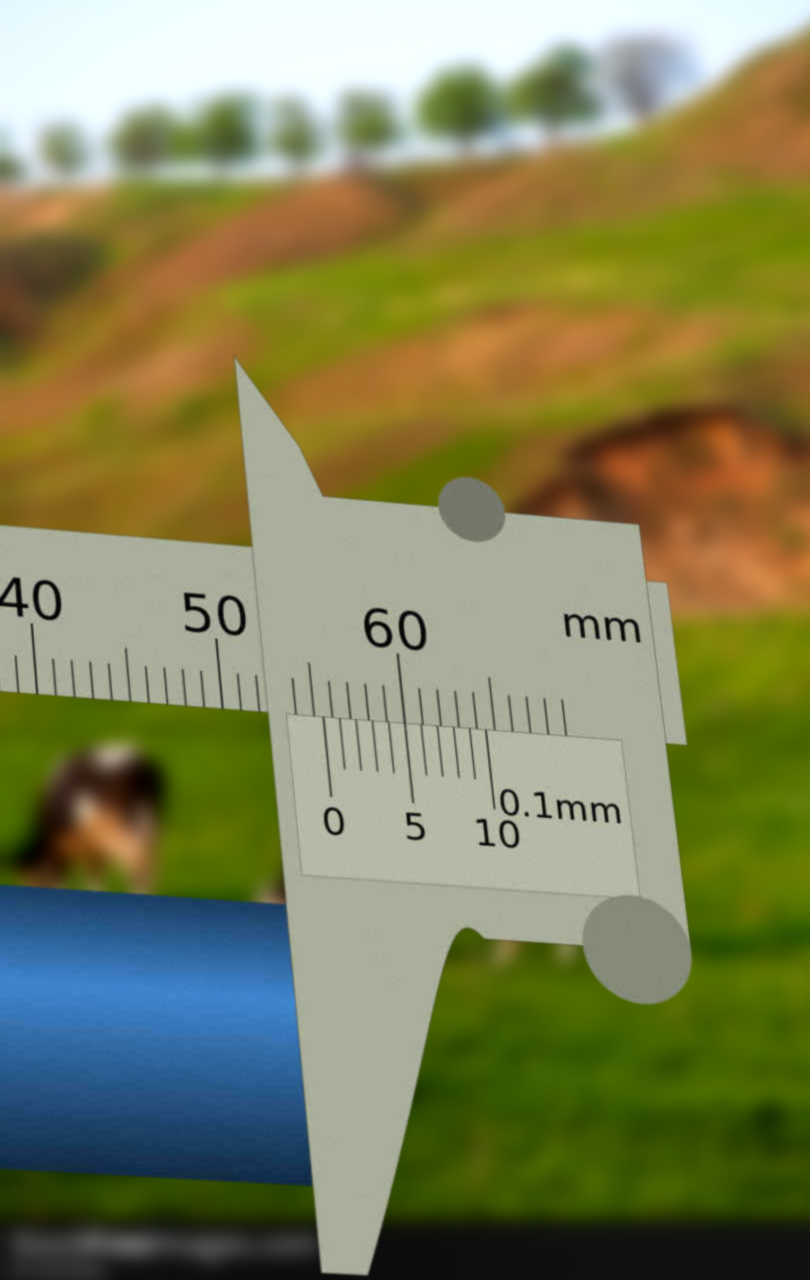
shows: value=55.5 unit=mm
